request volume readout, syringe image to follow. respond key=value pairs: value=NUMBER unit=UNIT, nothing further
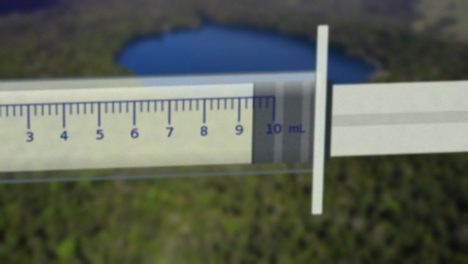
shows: value=9.4 unit=mL
